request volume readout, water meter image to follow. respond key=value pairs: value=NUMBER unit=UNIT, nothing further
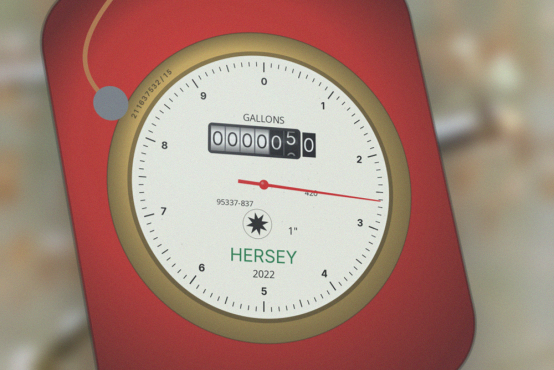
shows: value=52.6 unit=gal
